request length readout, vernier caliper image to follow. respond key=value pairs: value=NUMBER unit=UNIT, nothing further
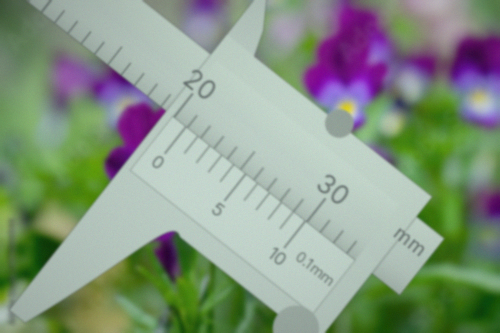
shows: value=20.9 unit=mm
